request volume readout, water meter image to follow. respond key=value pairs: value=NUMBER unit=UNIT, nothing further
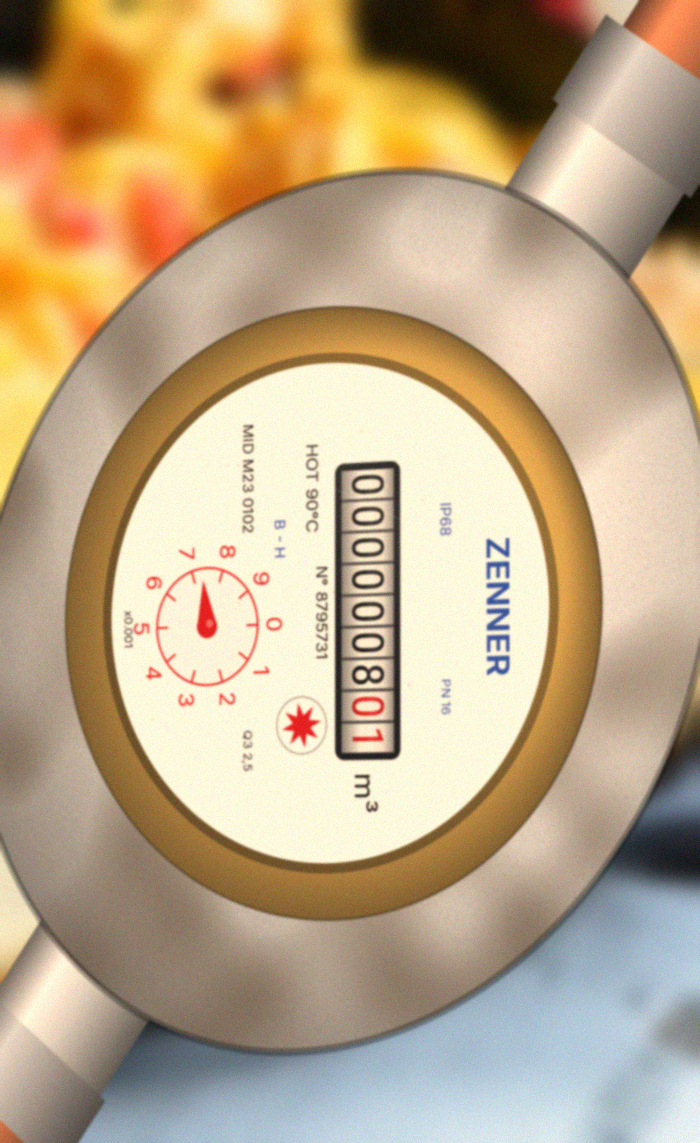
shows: value=8.017 unit=m³
